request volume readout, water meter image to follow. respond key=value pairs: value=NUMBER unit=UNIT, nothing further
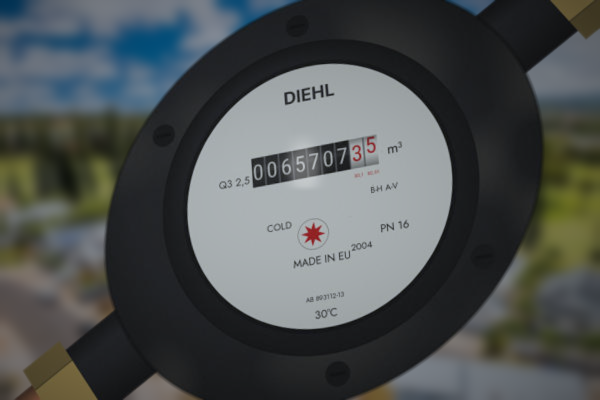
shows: value=65707.35 unit=m³
